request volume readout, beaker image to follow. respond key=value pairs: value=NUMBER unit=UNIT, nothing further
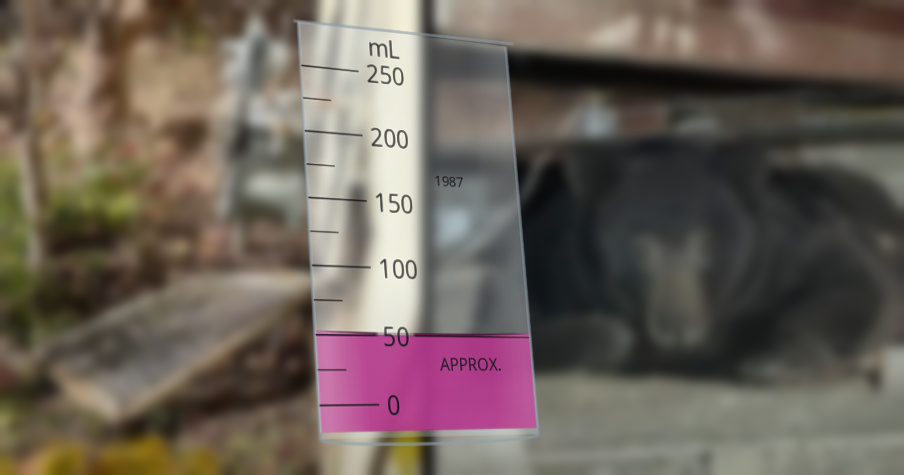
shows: value=50 unit=mL
